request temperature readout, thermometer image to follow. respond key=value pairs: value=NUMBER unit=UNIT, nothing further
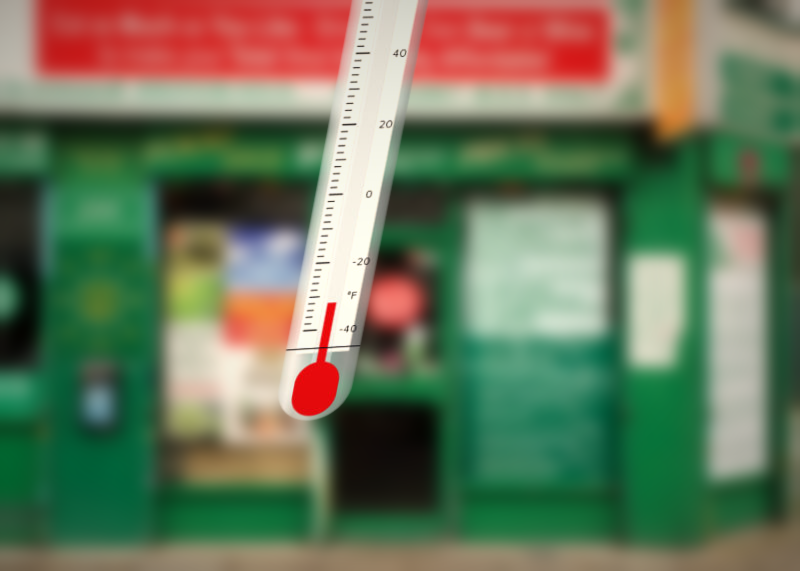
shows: value=-32 unit=°F
